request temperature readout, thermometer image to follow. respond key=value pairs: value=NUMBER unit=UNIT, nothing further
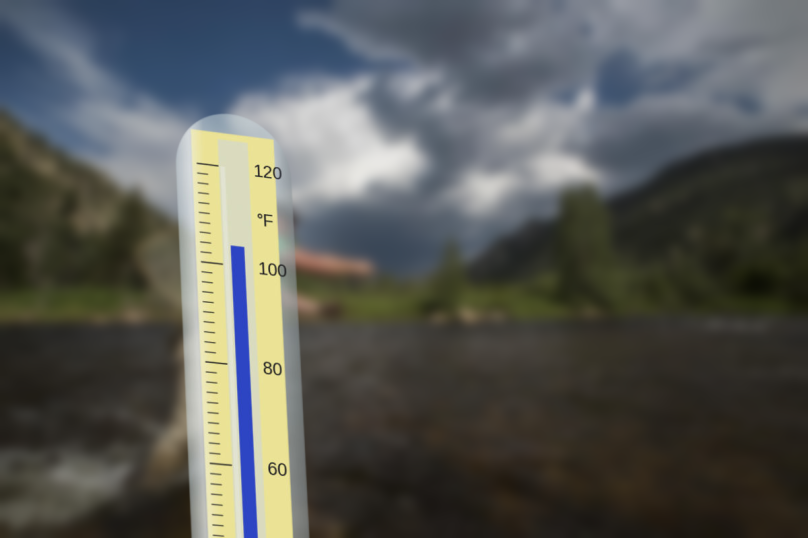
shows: value=104 unit=°F
